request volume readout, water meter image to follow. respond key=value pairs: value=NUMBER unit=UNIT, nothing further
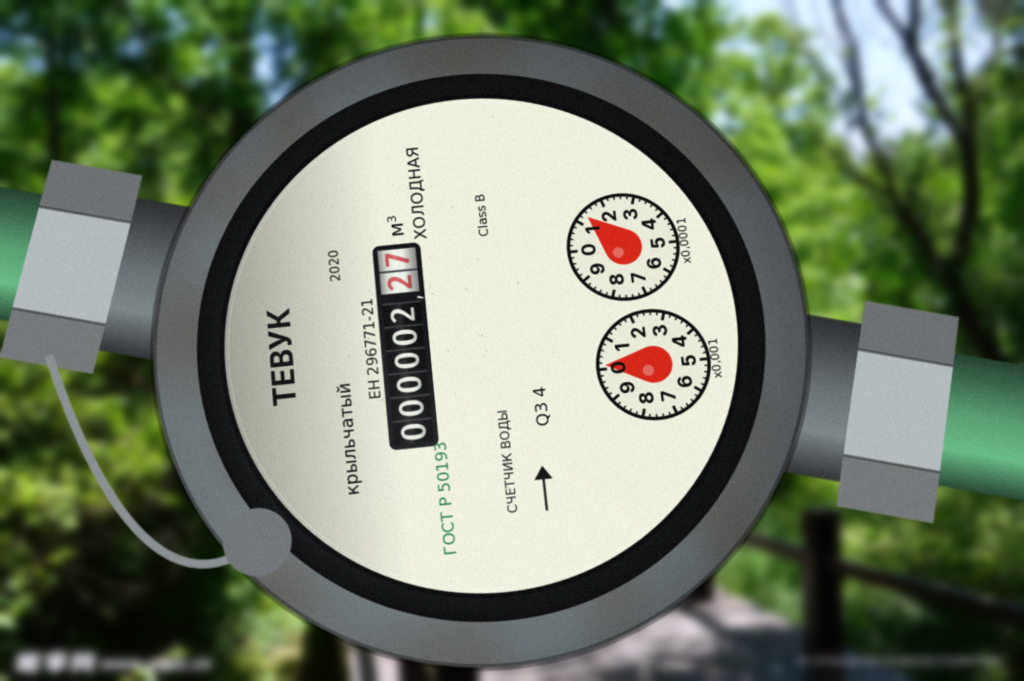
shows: value=2.2701 unit=m³
